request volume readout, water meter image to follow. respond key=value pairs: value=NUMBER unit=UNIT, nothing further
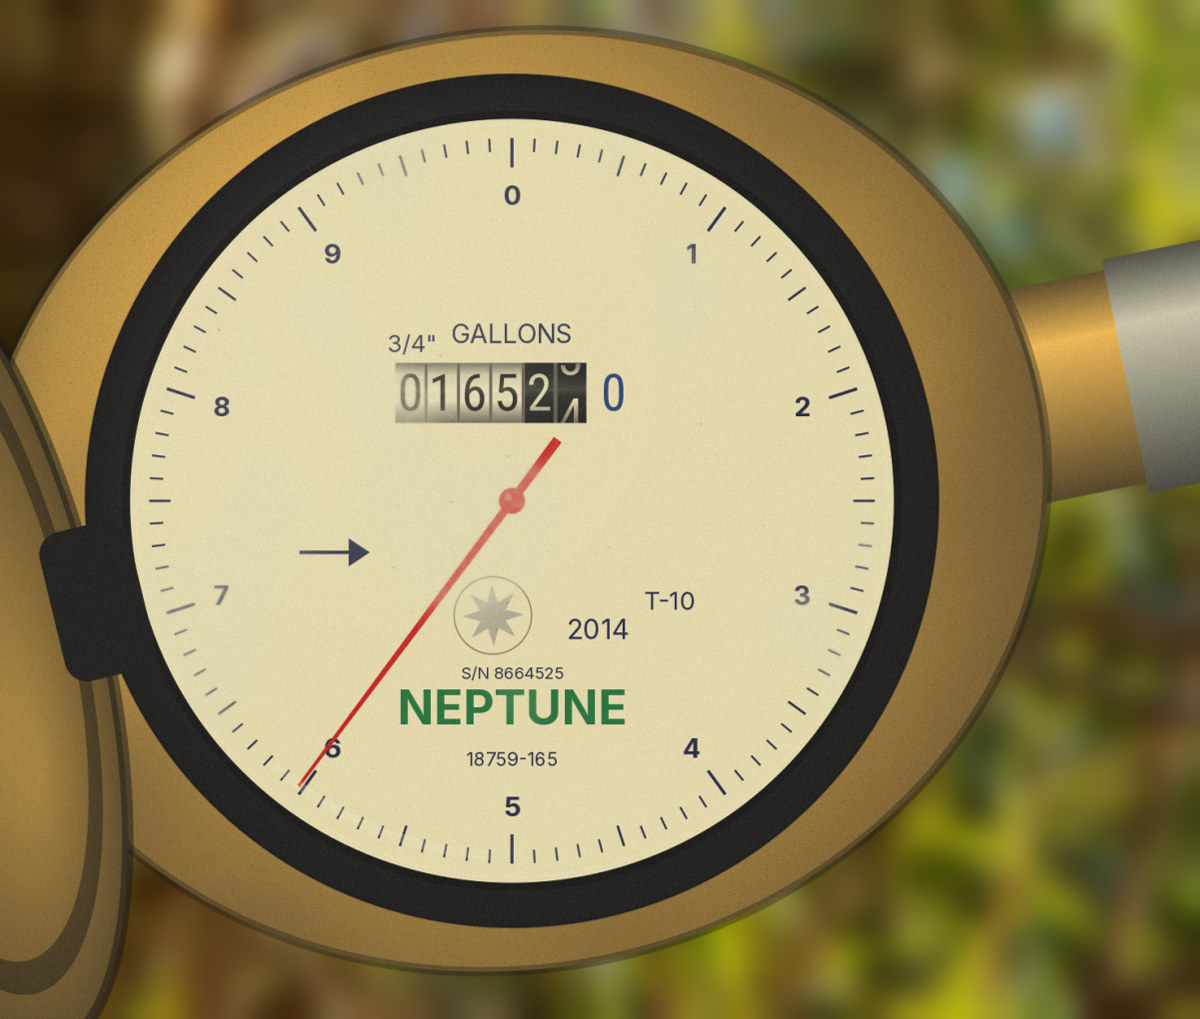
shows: value=165236.0 unit=gal
